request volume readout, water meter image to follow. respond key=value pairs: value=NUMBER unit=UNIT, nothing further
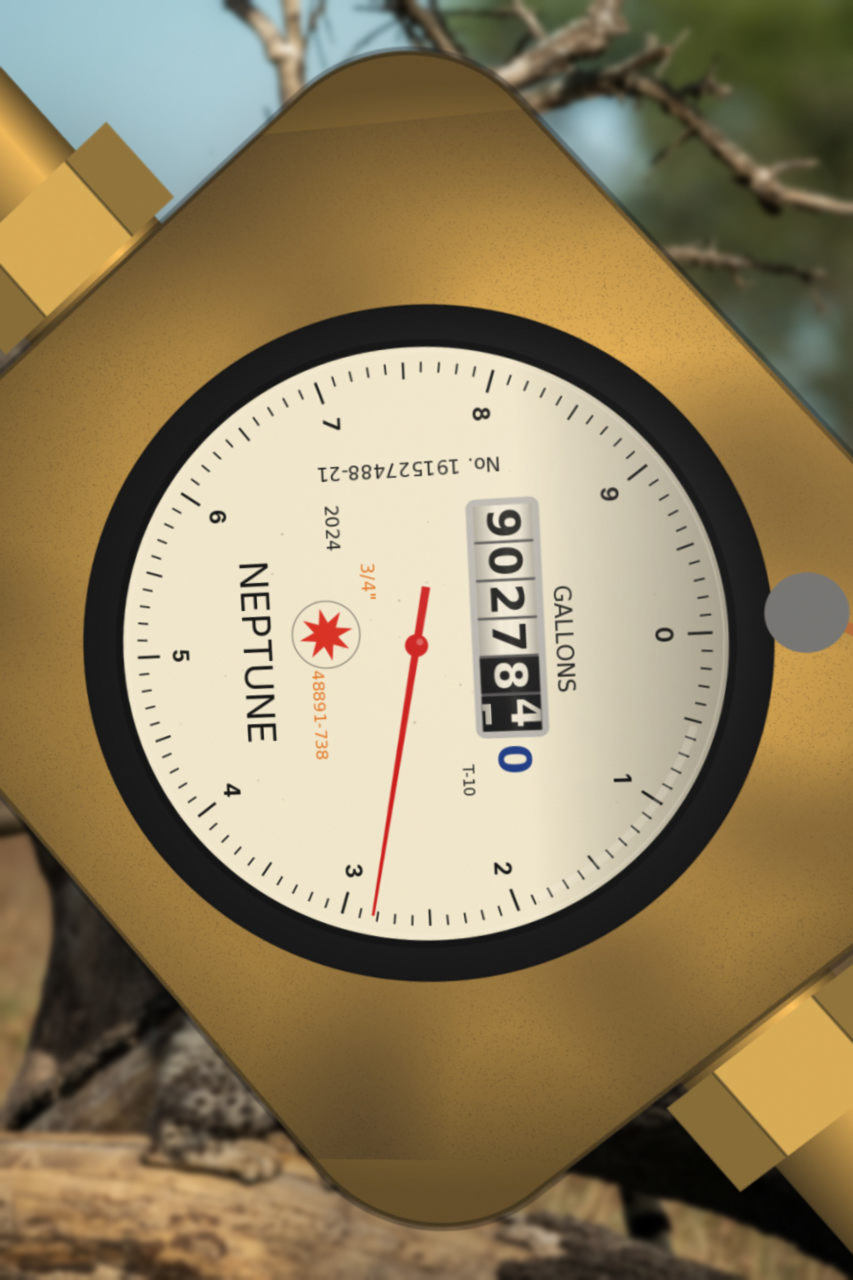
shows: value=9027842.8 unit=gal
